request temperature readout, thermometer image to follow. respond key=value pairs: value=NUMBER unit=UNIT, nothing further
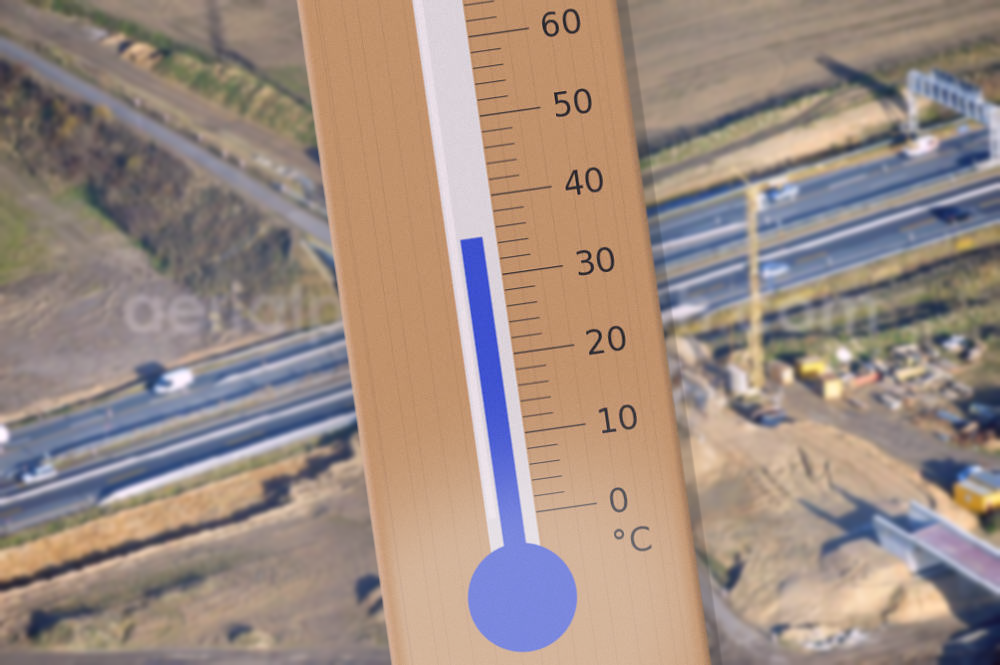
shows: value=35 unit=°C
